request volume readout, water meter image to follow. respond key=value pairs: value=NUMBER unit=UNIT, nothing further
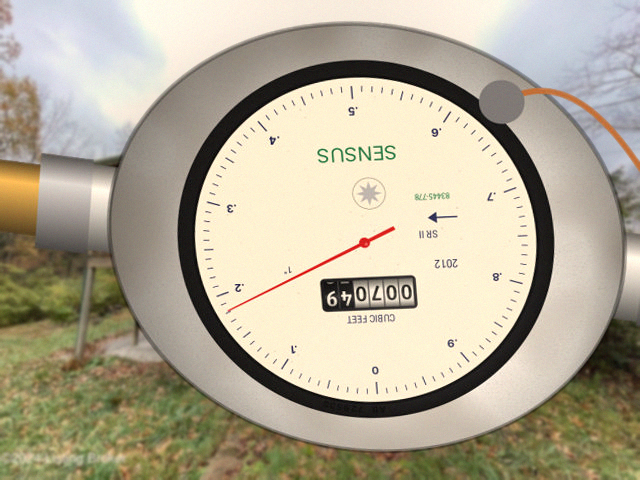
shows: value=7049.18 unit=ft³
